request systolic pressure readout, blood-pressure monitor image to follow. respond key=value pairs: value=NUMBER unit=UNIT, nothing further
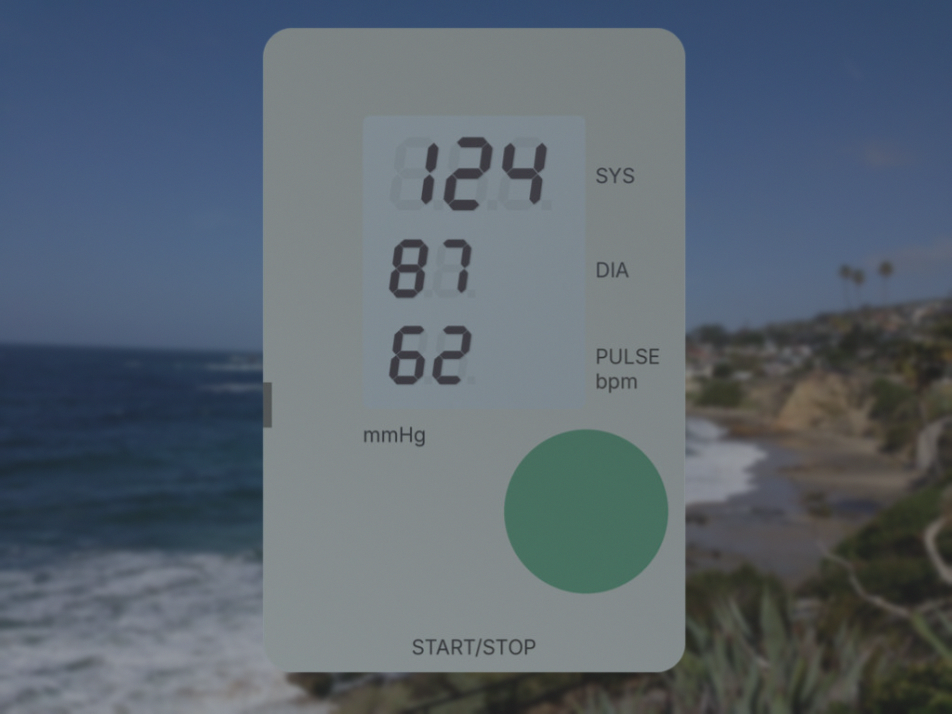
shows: value=124 unit=mmHg
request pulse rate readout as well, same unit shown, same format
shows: value=62 unit=bpm
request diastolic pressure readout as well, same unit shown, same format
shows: value=87 unit=mmHg
